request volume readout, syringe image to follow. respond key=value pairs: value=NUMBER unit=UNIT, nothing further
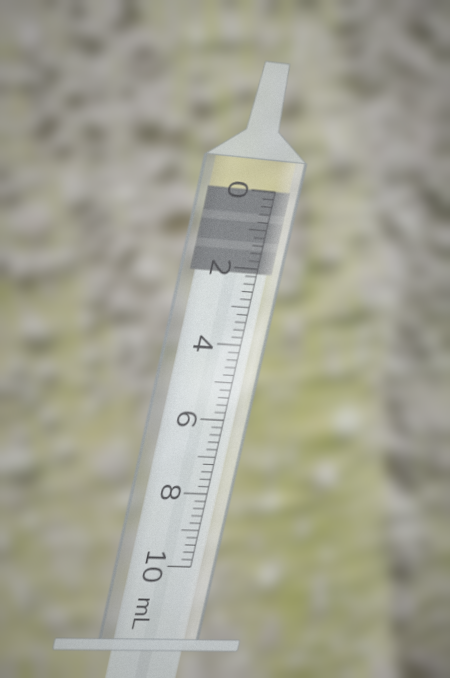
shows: value=0 unit=mL
